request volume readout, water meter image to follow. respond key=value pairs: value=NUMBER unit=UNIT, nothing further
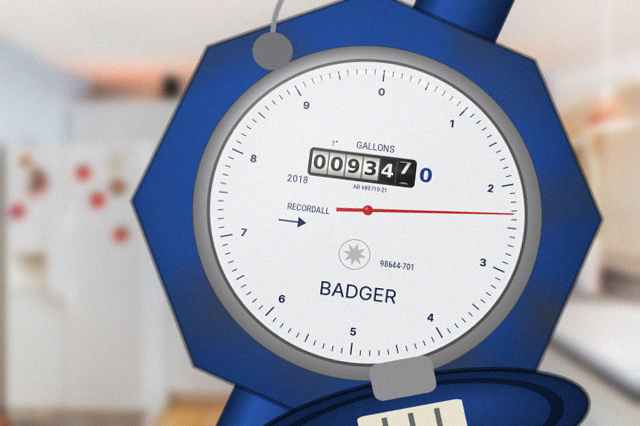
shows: value=93472.3 unit=gal
